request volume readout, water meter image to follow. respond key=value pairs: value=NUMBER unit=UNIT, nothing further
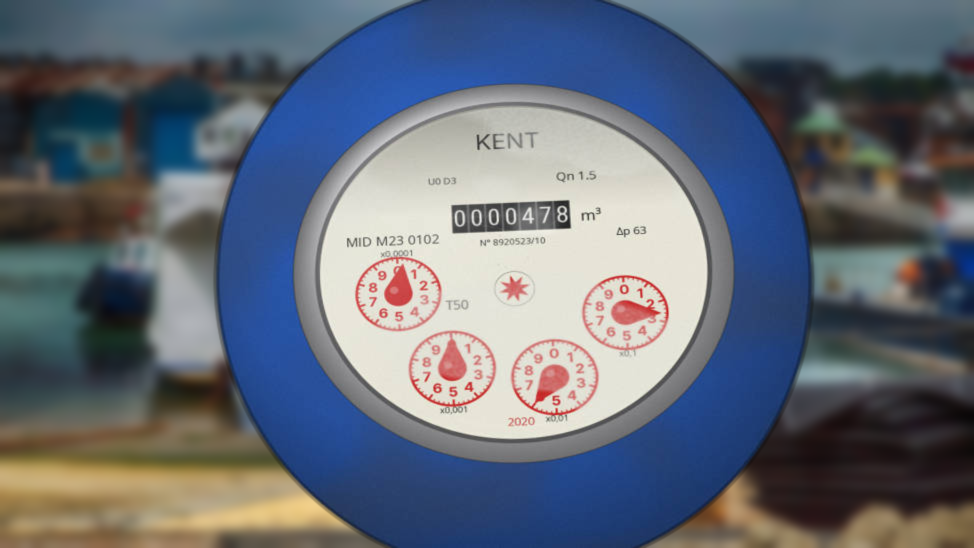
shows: value=478.2600 unit=m³
